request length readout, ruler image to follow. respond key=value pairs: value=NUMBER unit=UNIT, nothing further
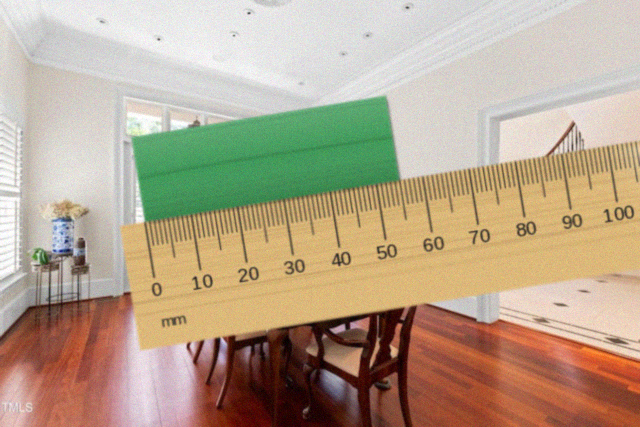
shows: value=55 unit=mm
